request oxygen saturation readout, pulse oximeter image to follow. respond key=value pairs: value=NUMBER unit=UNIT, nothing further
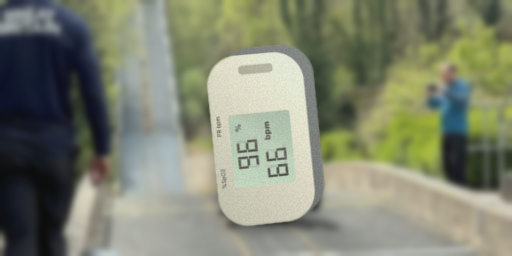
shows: value=96 unit=%
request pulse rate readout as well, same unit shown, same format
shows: value=66 unit=bpm
